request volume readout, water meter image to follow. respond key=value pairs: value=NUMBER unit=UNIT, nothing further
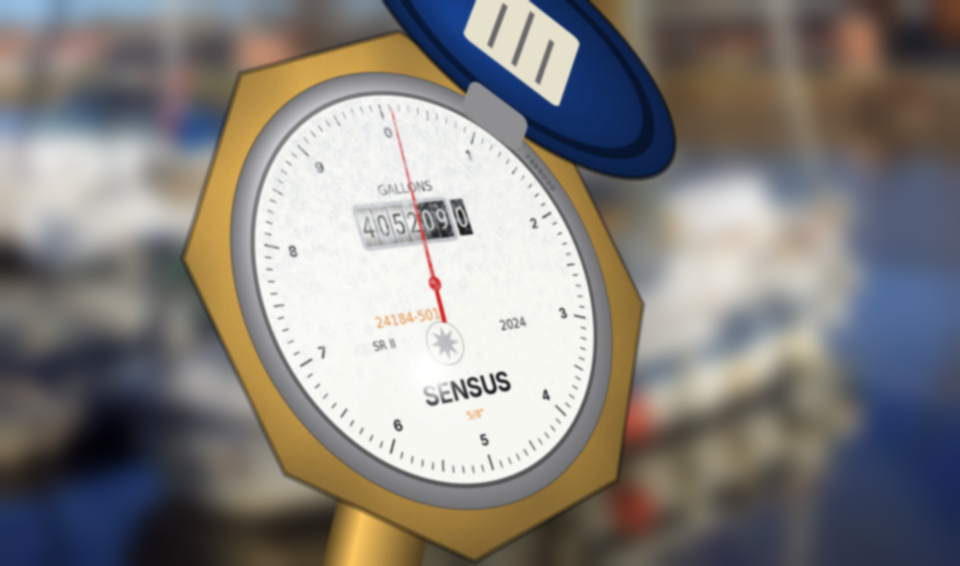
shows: value=4052090.1 unit=gal
